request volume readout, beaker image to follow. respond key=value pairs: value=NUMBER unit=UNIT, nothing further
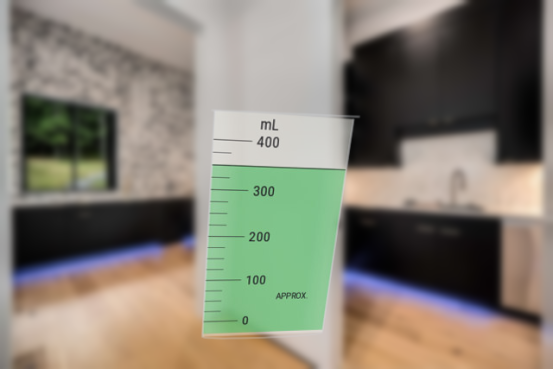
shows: value=350 unit=mL
